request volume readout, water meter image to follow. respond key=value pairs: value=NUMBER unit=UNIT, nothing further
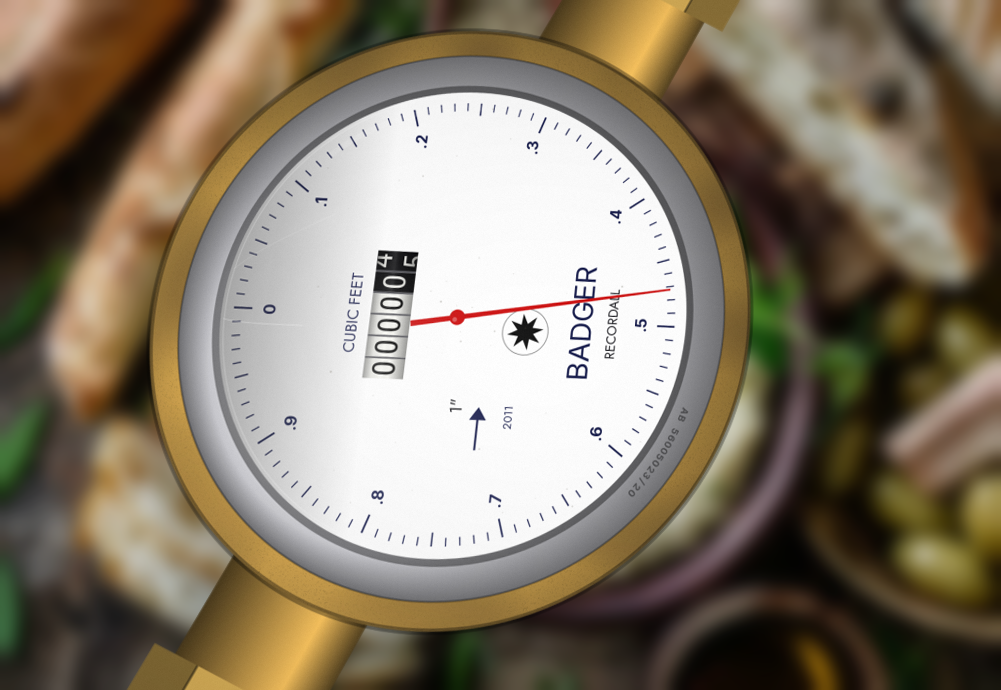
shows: value=4.47 unit=ft³
